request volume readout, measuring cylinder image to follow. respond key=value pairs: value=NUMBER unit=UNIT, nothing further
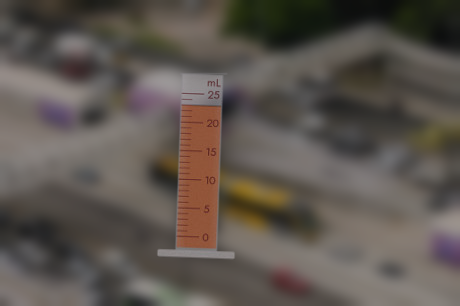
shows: value=23 unit=mL
